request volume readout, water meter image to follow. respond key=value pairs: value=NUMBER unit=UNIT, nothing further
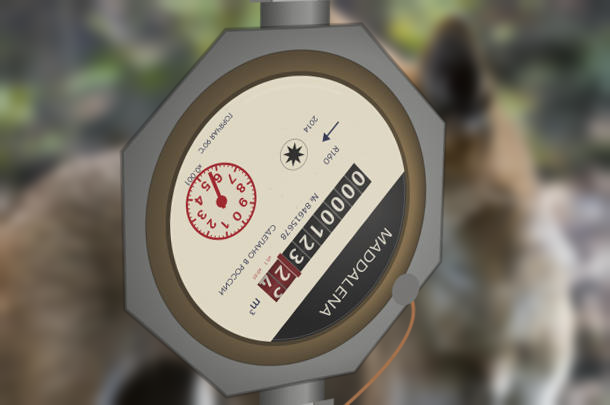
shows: value=123.235 unit=m³
